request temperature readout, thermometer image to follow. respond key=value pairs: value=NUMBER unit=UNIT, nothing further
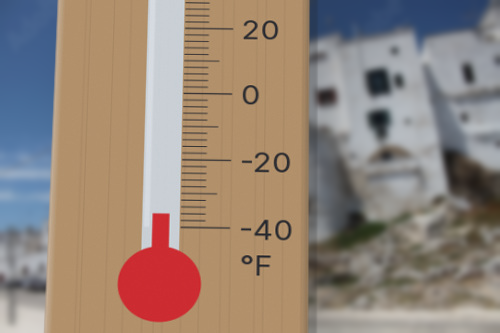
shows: value=-36 unit=°F
